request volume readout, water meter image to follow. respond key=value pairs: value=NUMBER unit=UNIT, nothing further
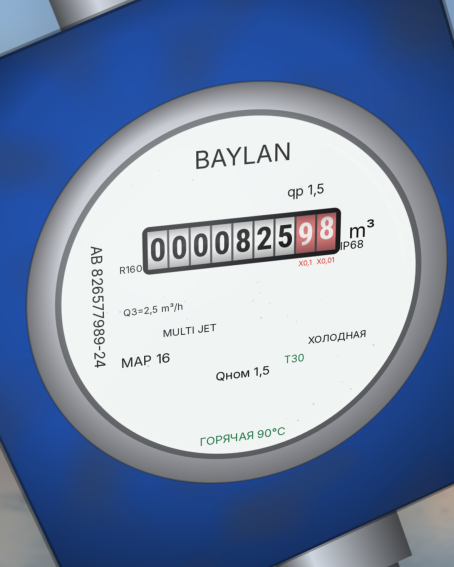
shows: value=825.98 unit=m³
